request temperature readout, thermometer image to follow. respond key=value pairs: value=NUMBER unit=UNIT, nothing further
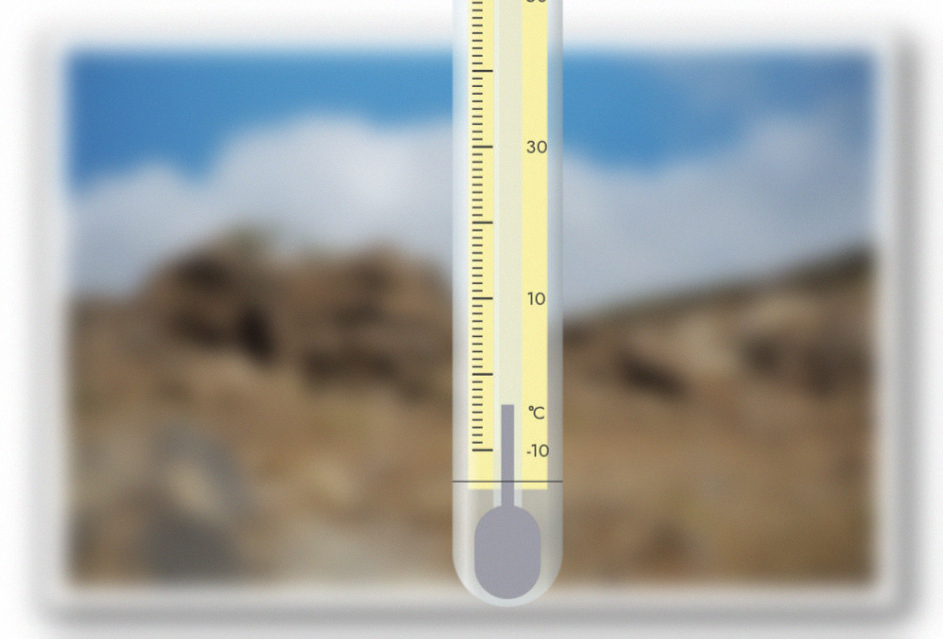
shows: value=-4 unit=°C
